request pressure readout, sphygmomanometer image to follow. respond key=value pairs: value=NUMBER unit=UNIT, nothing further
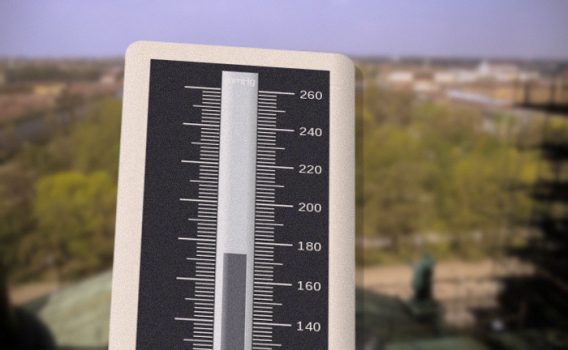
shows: value=174 unit=mmHg
